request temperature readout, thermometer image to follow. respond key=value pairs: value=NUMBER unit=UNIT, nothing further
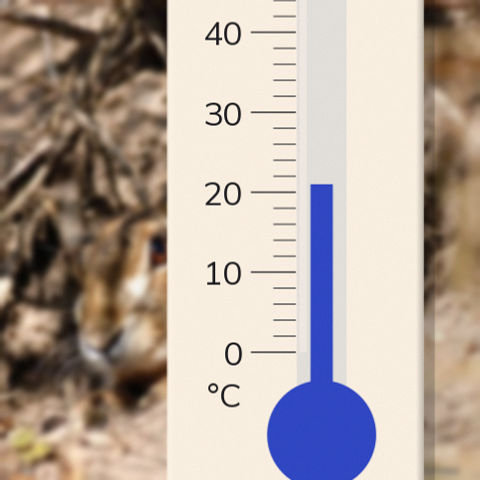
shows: value=21 unit=°C
